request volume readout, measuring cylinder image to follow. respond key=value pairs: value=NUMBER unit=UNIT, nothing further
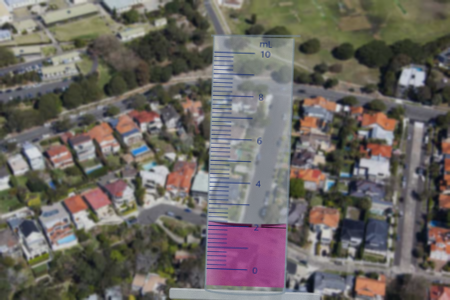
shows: value=2 unit=mL
